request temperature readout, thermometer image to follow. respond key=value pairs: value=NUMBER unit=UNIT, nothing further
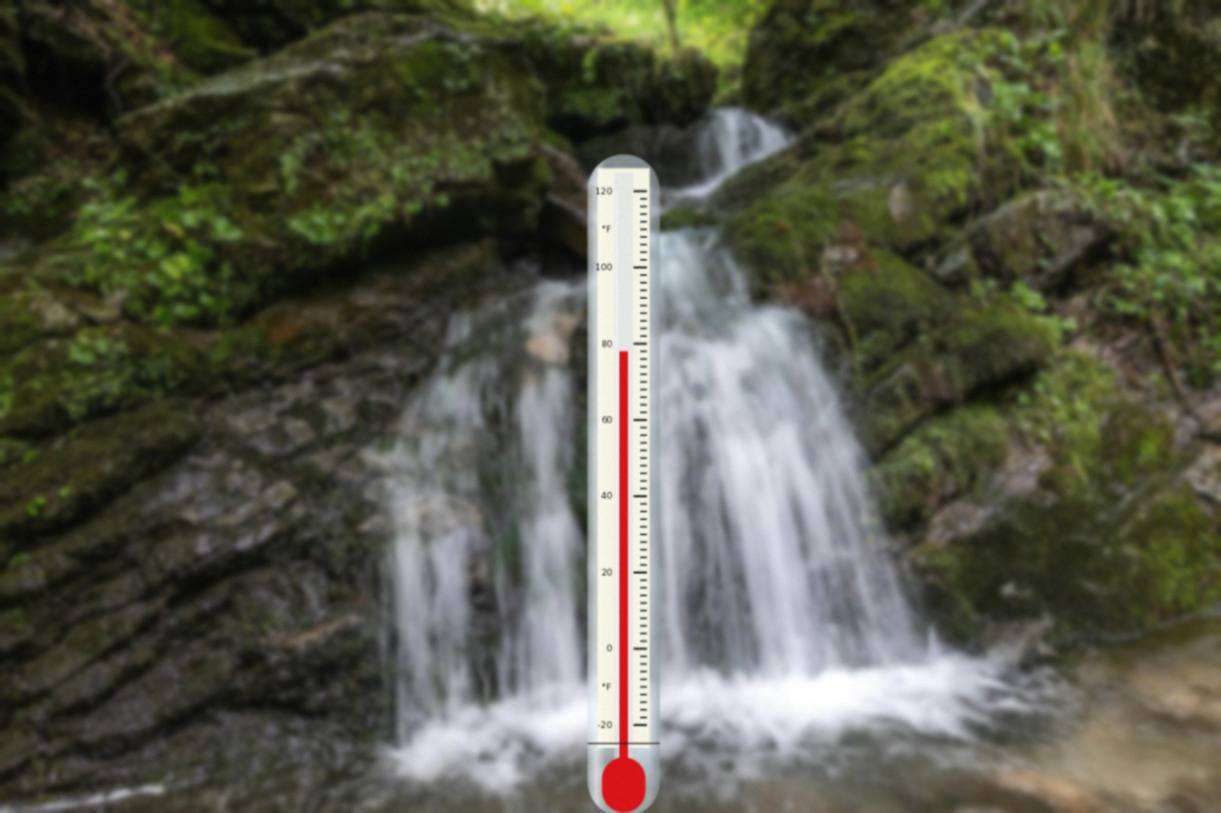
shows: value=78 unit=°F
